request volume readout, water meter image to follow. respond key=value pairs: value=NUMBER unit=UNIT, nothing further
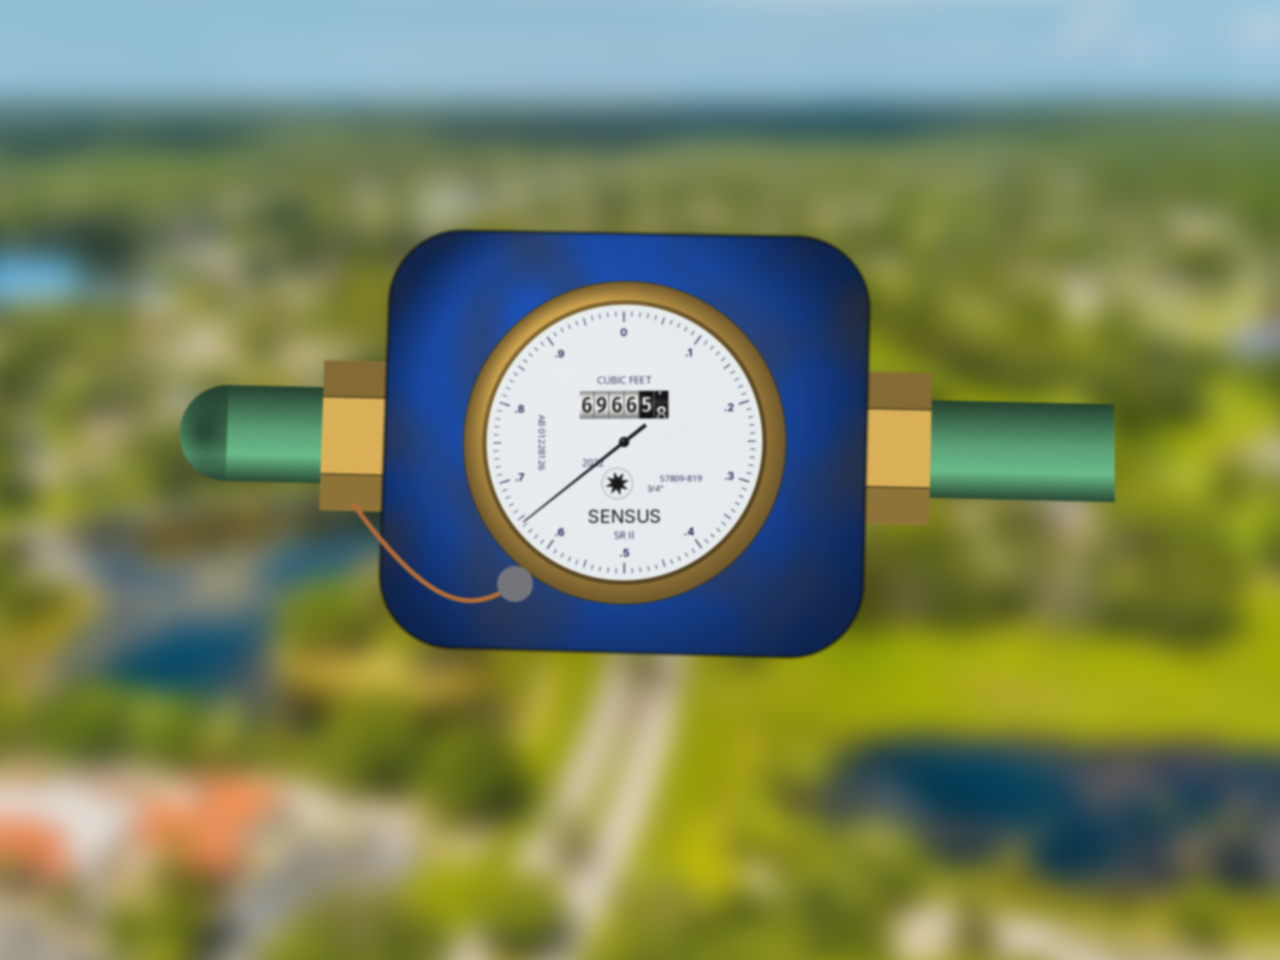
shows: value=696657.64 unit=ft³
